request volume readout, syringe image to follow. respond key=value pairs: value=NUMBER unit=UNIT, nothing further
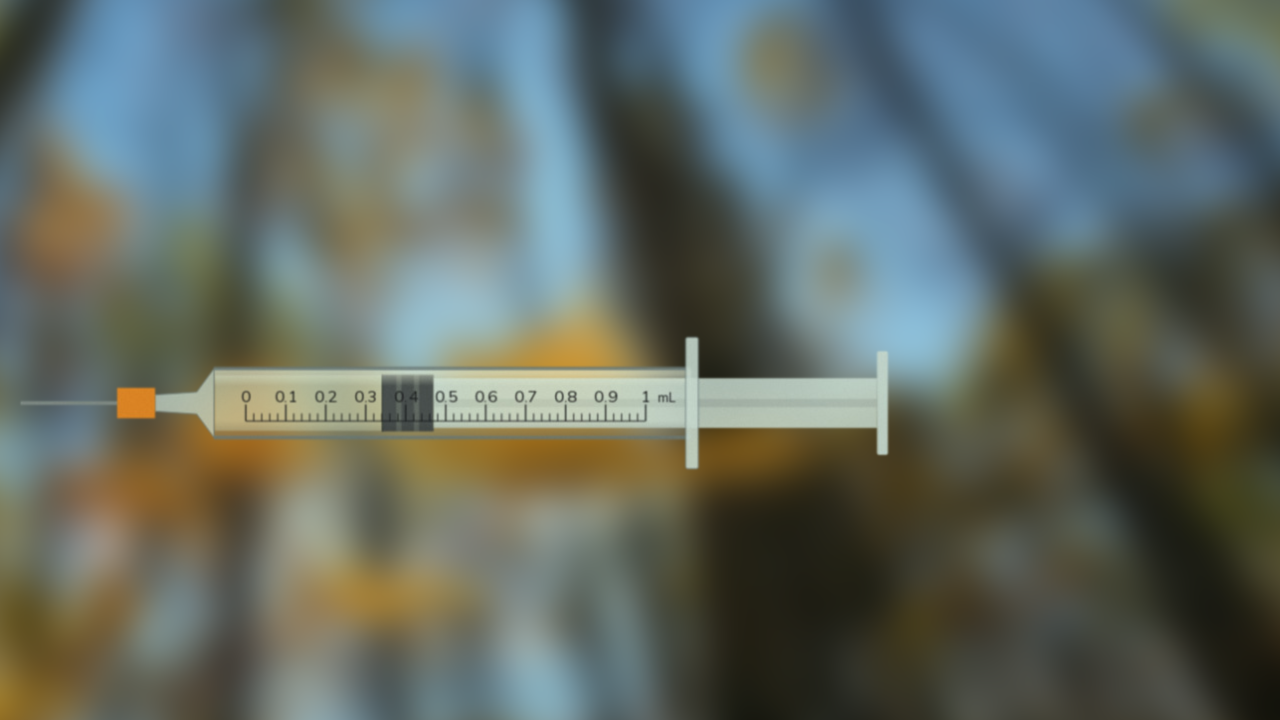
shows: value=0.34 unit=mL
